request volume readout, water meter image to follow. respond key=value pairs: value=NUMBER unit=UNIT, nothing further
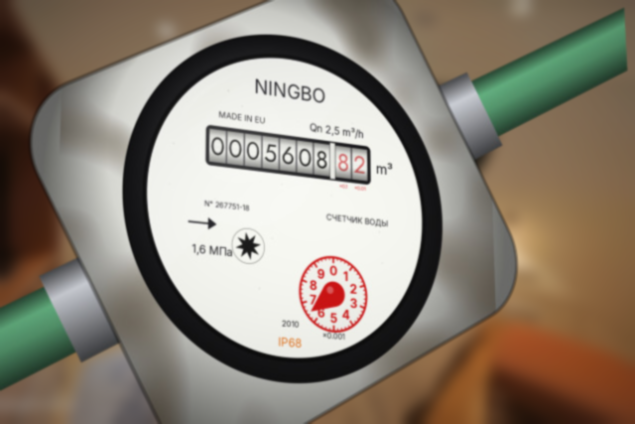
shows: value=5608.826 unit=m³
